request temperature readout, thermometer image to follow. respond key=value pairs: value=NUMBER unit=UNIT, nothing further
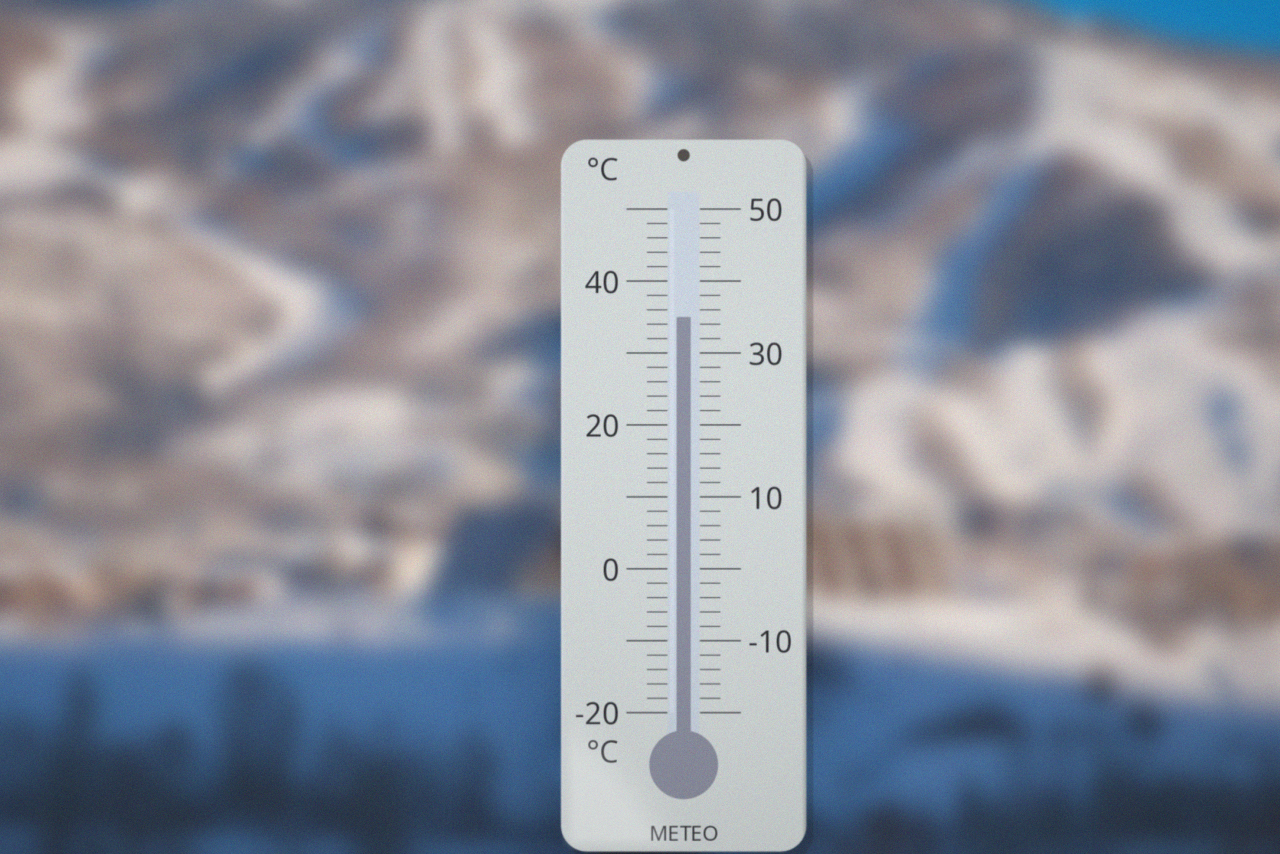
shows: value=35 unit=°C
